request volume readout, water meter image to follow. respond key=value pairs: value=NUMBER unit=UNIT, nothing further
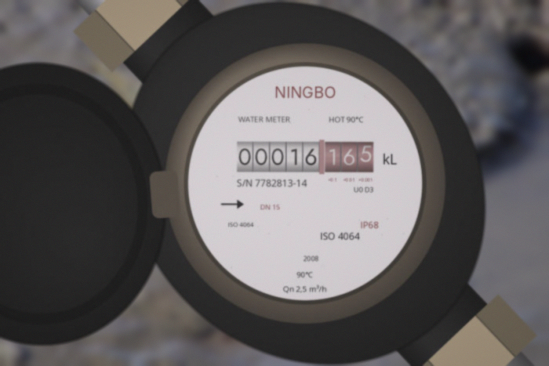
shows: value=16.165 unit=kL
